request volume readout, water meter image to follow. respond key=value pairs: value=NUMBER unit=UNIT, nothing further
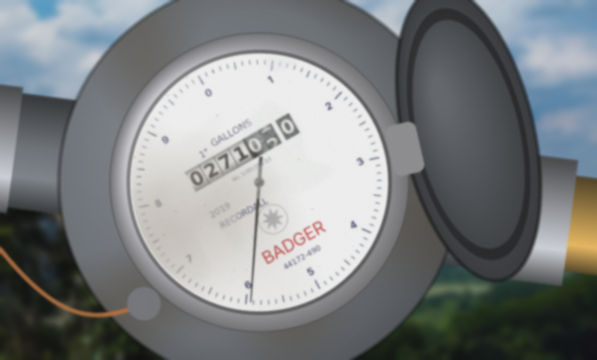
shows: value=271015.9 unit=gal
